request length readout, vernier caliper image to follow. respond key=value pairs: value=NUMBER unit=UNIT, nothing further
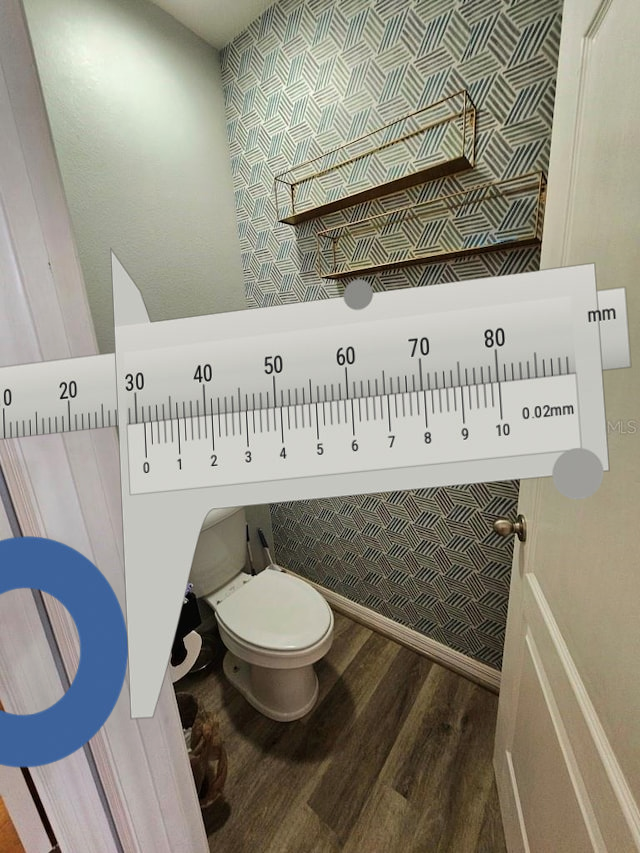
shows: value=31.2 unit=mm
